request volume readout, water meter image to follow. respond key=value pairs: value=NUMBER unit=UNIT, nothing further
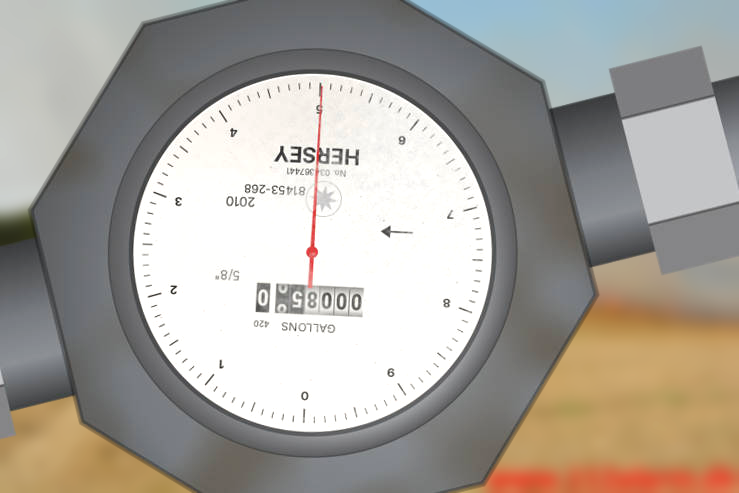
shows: value=8585.0 unit=gal
